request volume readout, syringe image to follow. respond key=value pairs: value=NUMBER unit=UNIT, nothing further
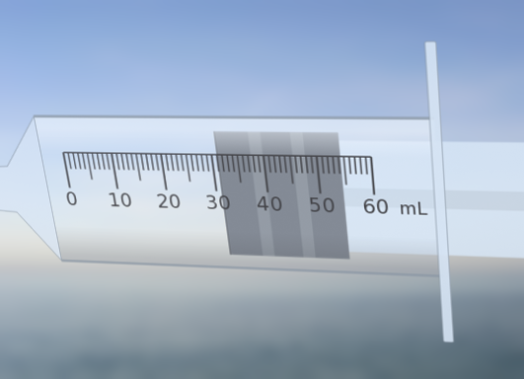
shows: value=31 unit=mL
